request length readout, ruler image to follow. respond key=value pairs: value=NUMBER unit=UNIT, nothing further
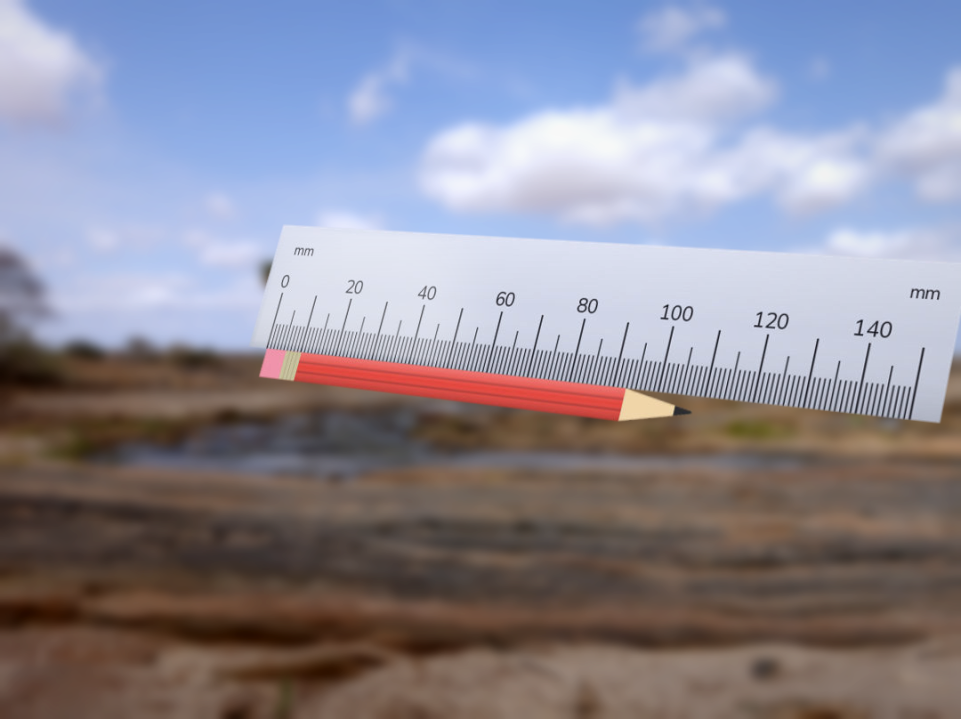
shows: value=108 unit=mm
